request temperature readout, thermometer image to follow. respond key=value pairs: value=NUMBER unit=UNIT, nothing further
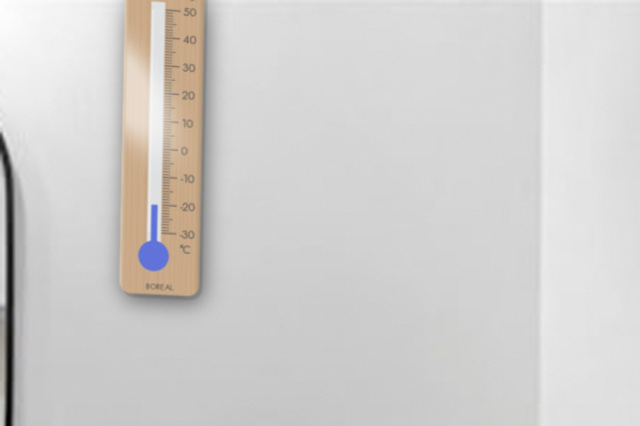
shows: value=-20 unit=°C
